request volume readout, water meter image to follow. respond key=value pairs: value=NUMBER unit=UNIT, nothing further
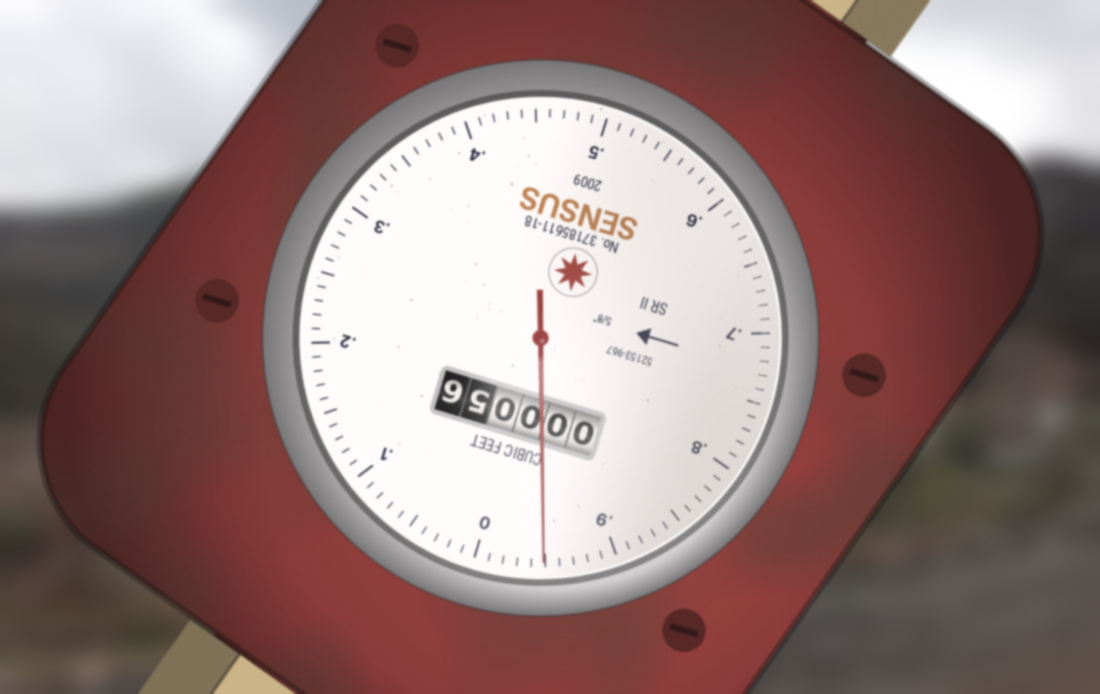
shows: value=55.95 unit=ft³
